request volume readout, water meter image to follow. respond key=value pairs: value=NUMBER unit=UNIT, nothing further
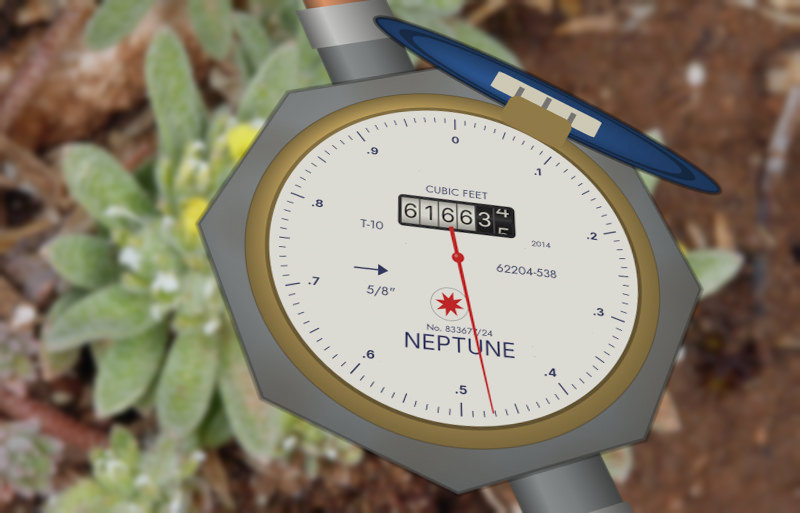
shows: value=616634.47 unit=ft³
